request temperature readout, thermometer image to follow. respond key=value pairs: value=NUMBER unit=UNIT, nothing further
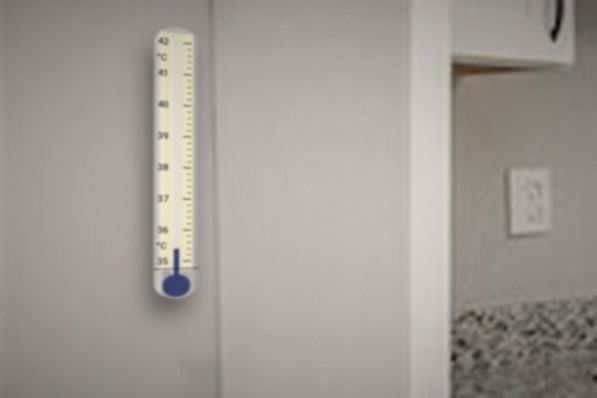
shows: value=35.4 unit=°C
